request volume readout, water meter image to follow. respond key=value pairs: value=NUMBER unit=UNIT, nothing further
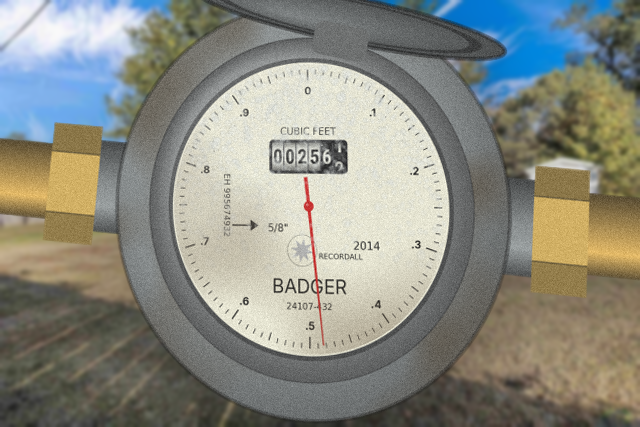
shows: value=2561.48 unit=ft³
